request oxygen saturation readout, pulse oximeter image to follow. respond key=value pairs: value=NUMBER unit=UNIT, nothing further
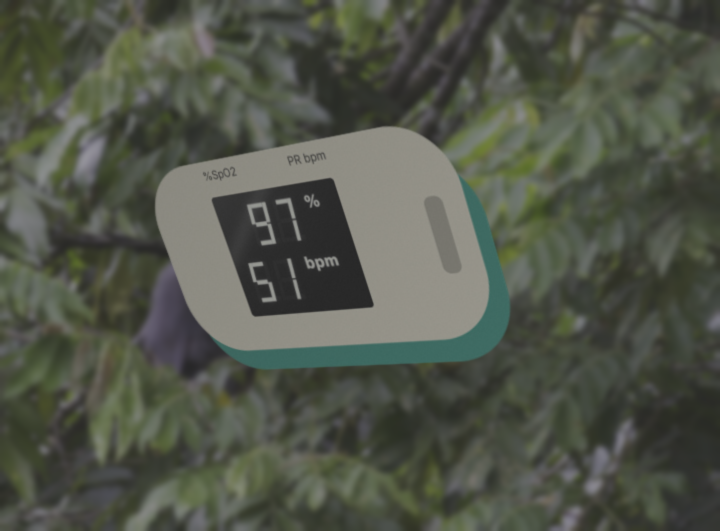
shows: value=97 unit=%
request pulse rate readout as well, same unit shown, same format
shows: value=51 unit=bpm
